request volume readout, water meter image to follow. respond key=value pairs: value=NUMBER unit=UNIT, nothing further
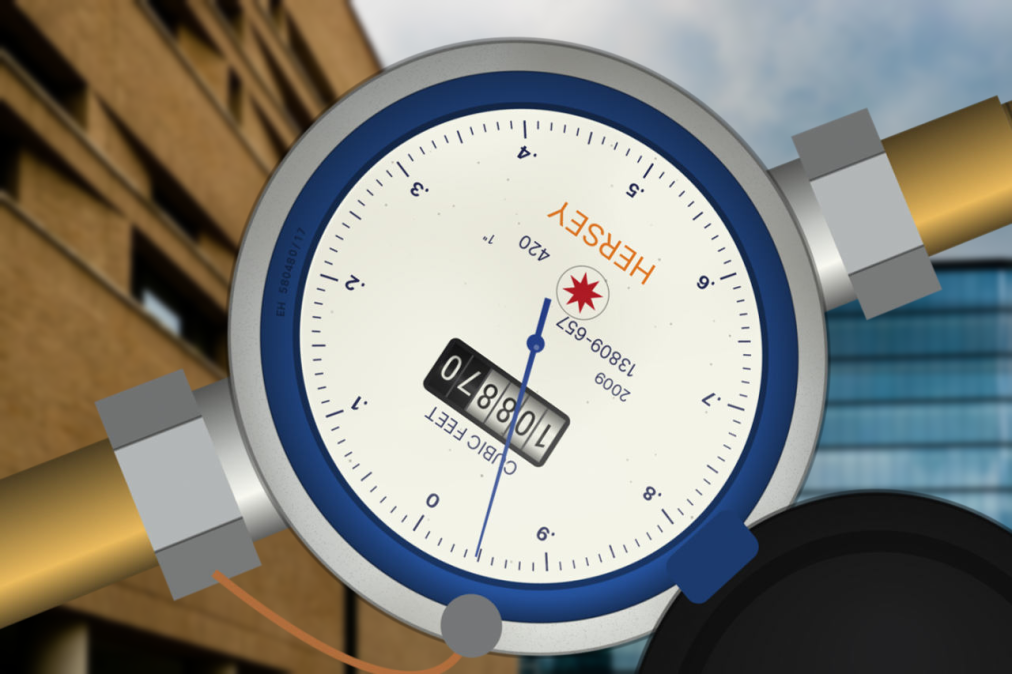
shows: value=108869.95 unit=ft³
